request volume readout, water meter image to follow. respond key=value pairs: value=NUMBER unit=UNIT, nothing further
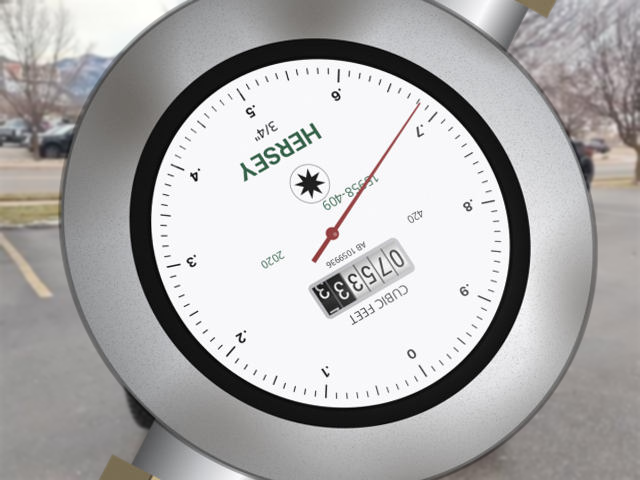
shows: value=75332.68 unit=ft³
